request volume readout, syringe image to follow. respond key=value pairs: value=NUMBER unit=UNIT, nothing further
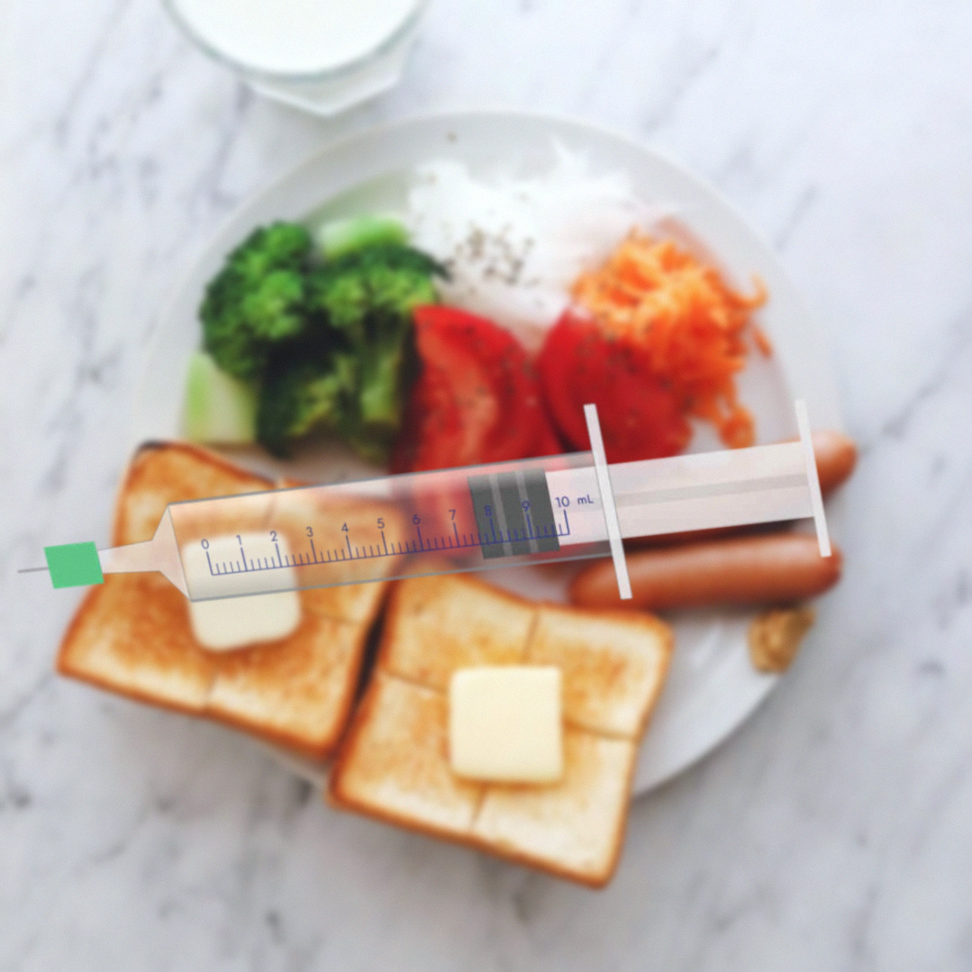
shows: value=7.6 unit=mL
